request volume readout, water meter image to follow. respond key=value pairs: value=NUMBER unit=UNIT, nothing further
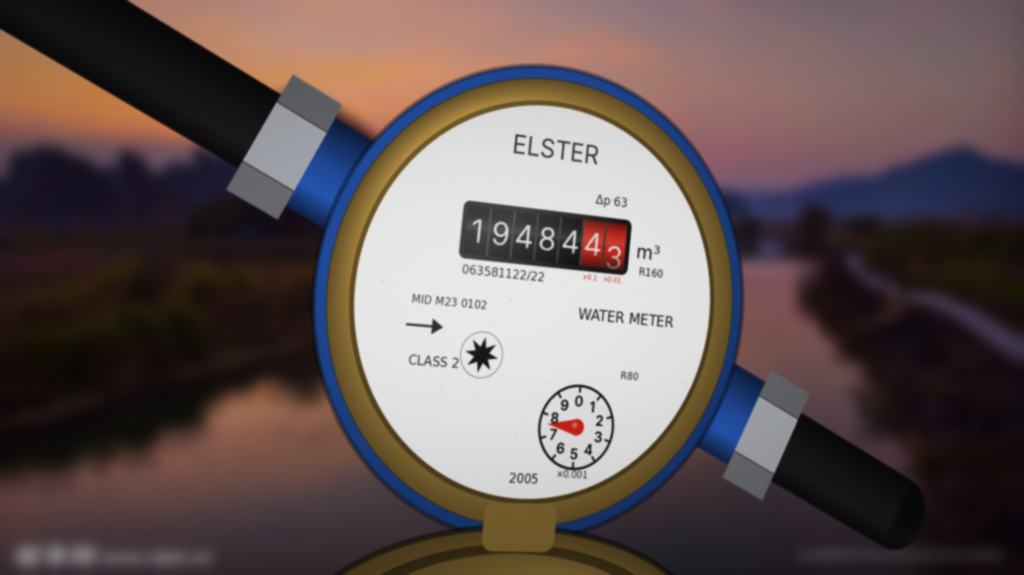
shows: value=19484.427 unit=m³
